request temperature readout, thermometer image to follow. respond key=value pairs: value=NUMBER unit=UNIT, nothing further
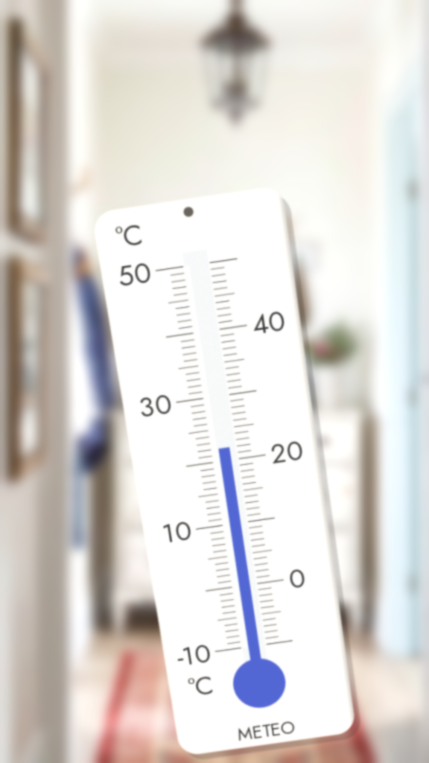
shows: value=22 unit=°C
